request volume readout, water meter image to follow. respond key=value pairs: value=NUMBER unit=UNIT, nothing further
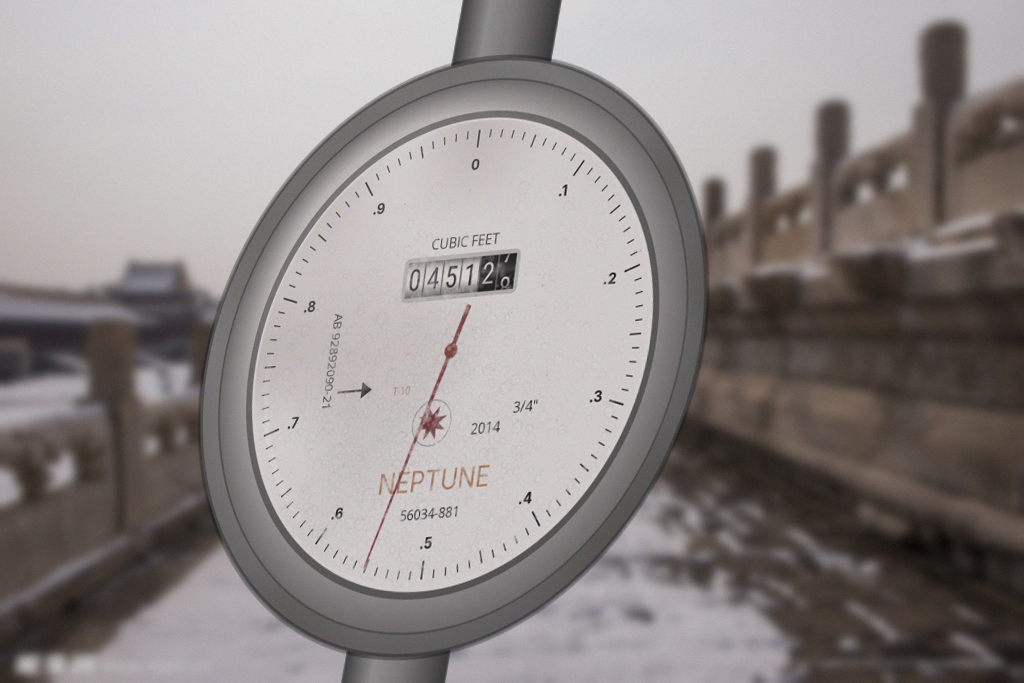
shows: value=45127.55 unit=ft³
